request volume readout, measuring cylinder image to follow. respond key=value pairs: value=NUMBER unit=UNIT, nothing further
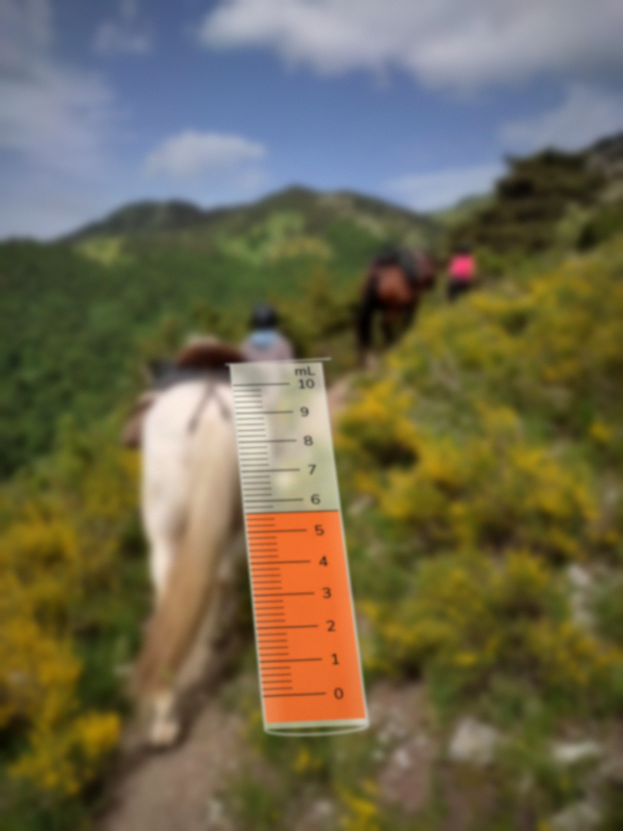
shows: value=5.6 unit=mL
